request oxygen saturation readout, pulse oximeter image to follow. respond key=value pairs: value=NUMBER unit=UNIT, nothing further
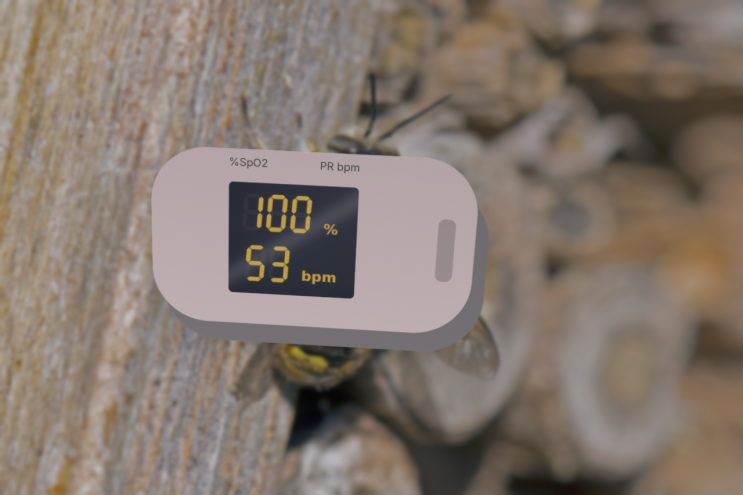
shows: value=100 unit=%
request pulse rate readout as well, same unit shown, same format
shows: value=53 unit=bpm
